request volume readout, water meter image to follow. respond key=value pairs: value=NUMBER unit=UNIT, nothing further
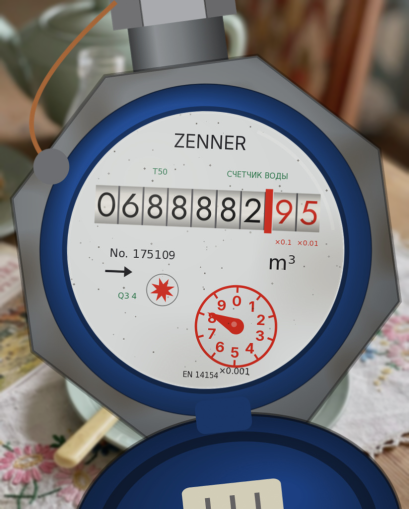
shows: value=688882.958 unit=m³
